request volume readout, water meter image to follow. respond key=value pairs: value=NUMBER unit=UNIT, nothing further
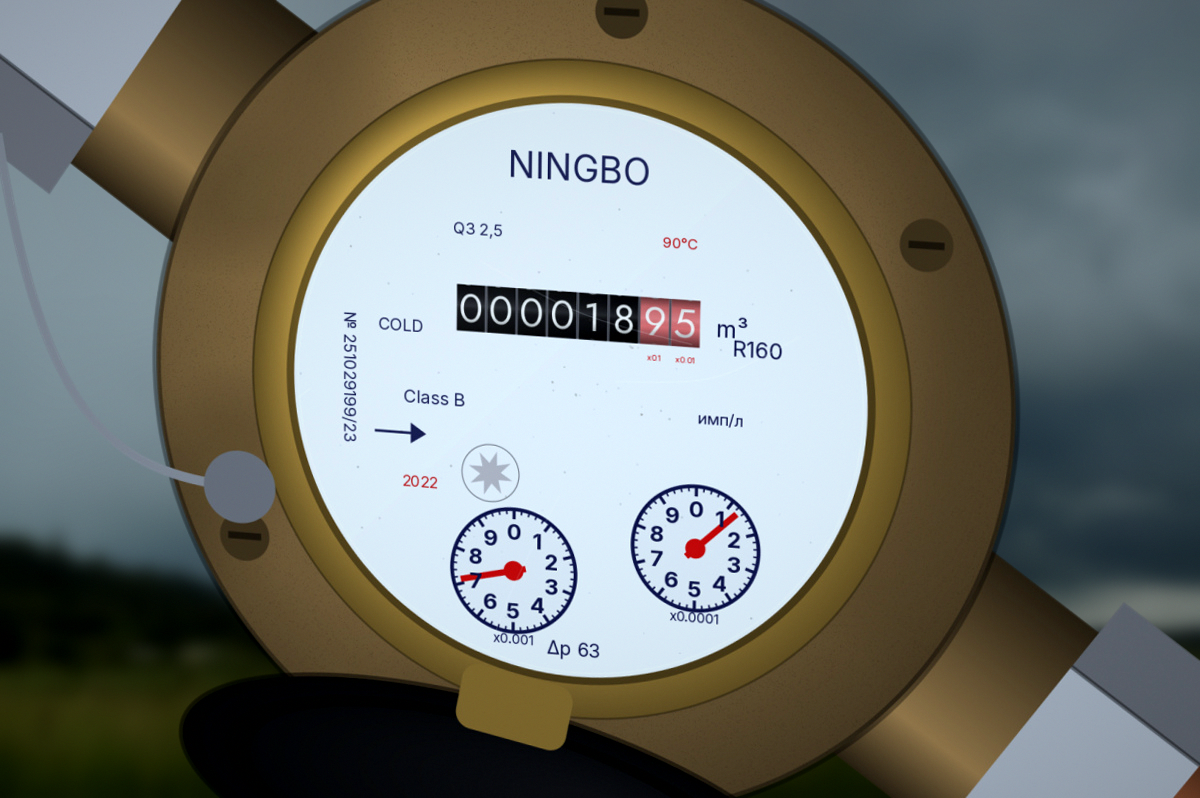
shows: value=18.9571 unit=m³
